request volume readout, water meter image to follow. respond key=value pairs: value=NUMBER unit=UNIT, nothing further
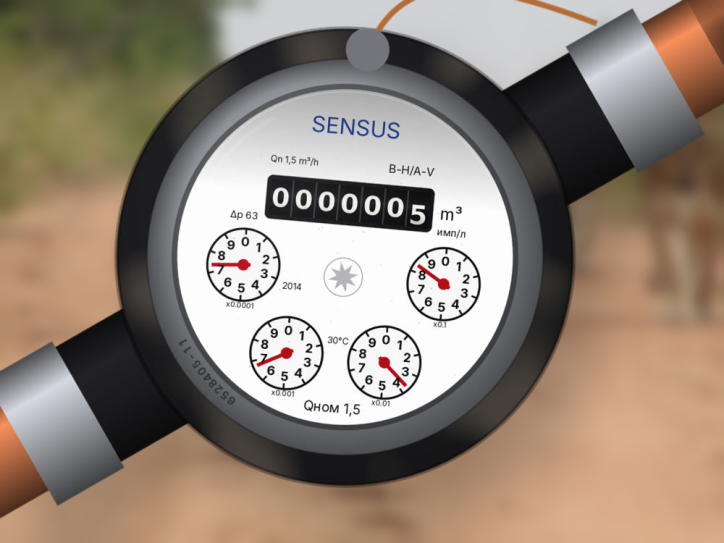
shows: value=4.8367 unit=m³
